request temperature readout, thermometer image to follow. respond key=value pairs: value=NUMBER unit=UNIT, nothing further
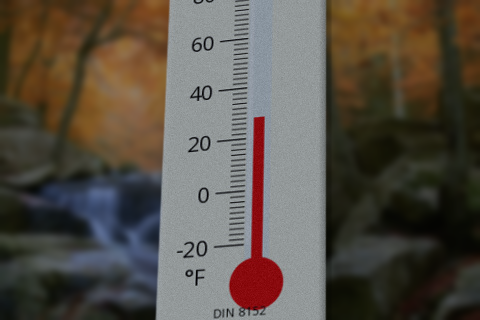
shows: value=28 unit=°F
